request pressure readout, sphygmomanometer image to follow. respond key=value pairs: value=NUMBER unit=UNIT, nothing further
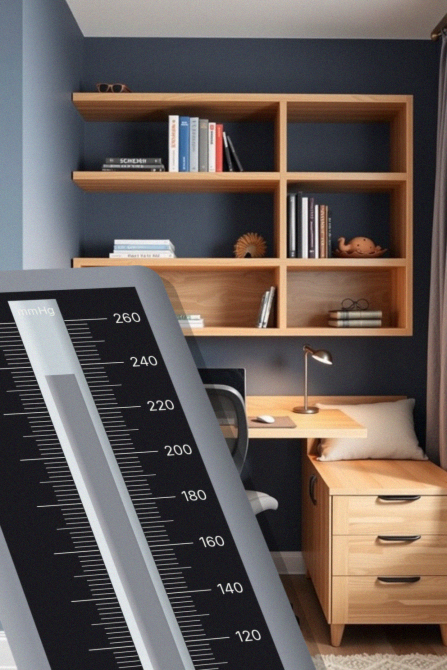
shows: value=236 unit=mmHg
